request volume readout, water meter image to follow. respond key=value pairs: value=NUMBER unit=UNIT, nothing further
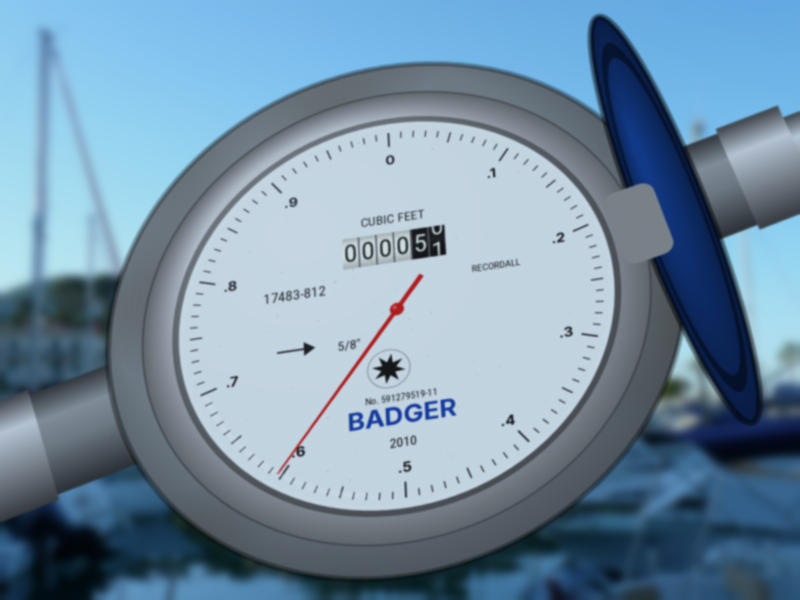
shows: value=50.60 unit=ft³
